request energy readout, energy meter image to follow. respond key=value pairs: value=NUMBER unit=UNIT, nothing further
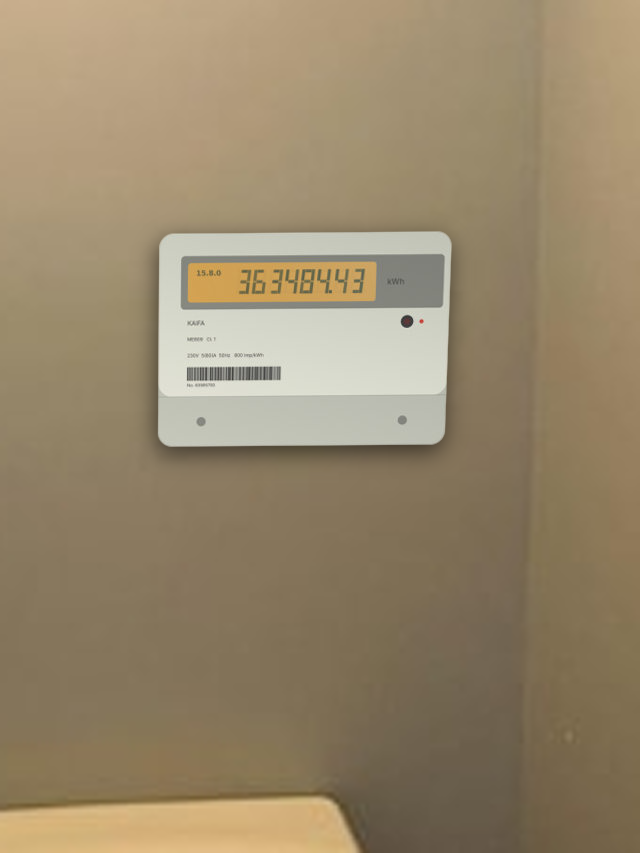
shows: value=363484.43 unit=kWh
